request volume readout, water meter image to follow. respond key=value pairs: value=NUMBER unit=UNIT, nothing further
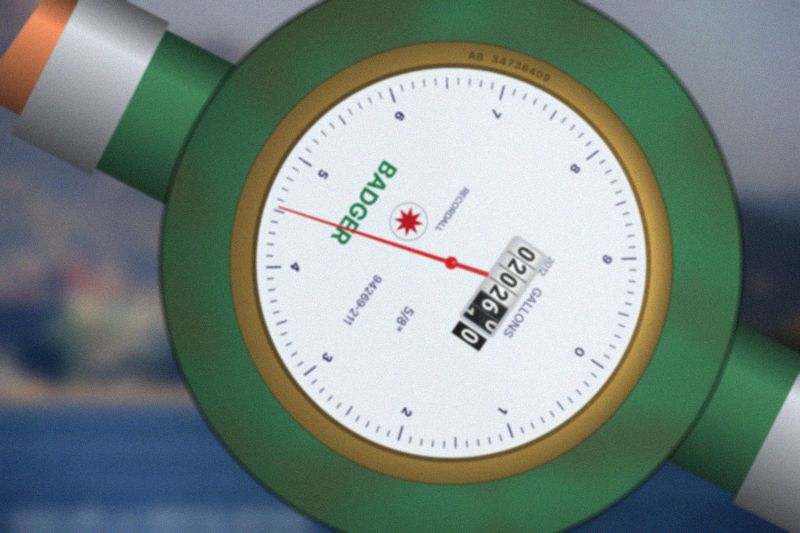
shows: value=202604.5 unit=gal
